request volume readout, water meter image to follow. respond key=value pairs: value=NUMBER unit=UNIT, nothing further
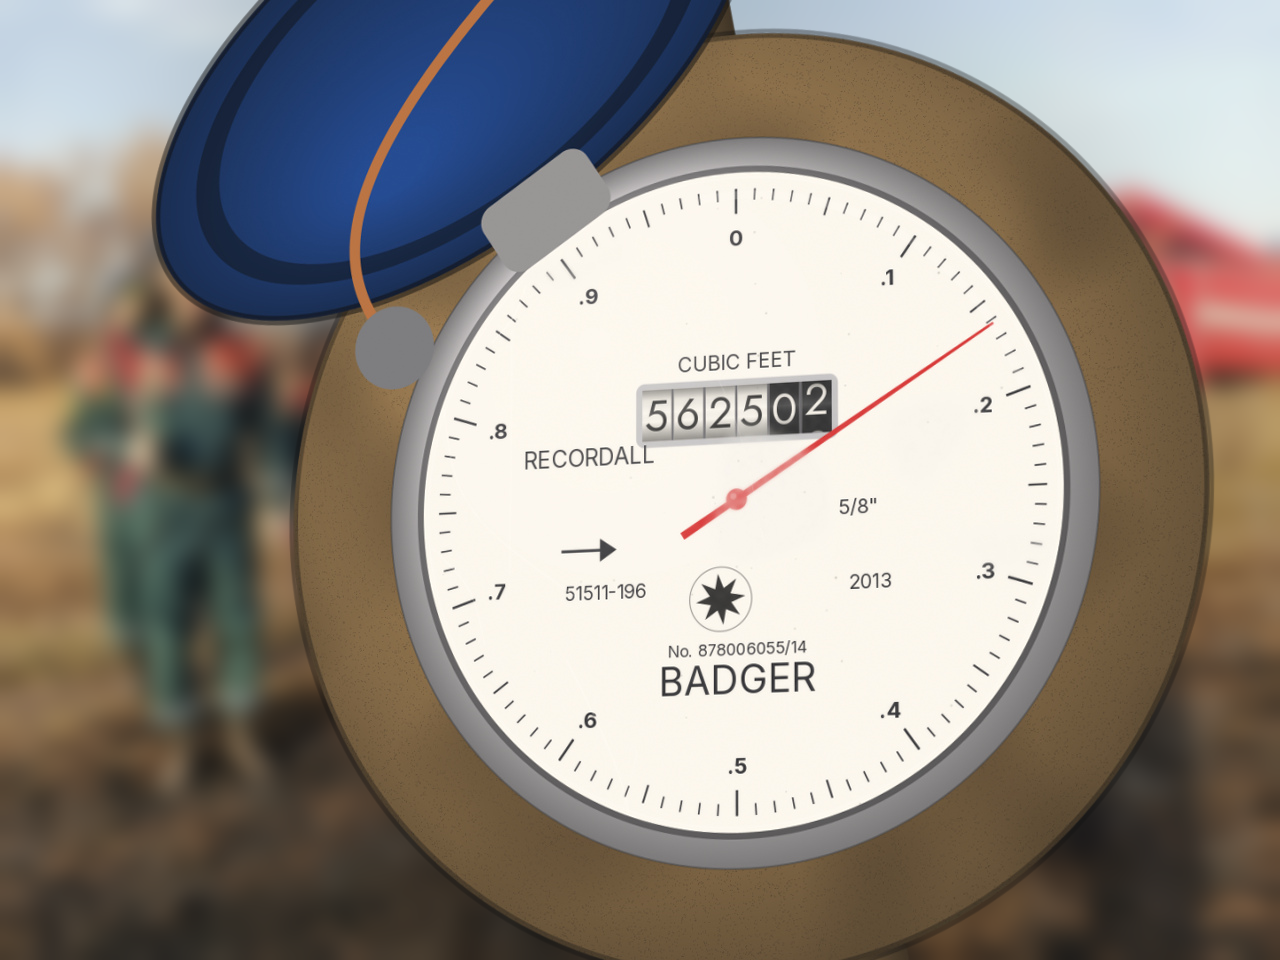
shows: value=562502.16 unit=ft³
